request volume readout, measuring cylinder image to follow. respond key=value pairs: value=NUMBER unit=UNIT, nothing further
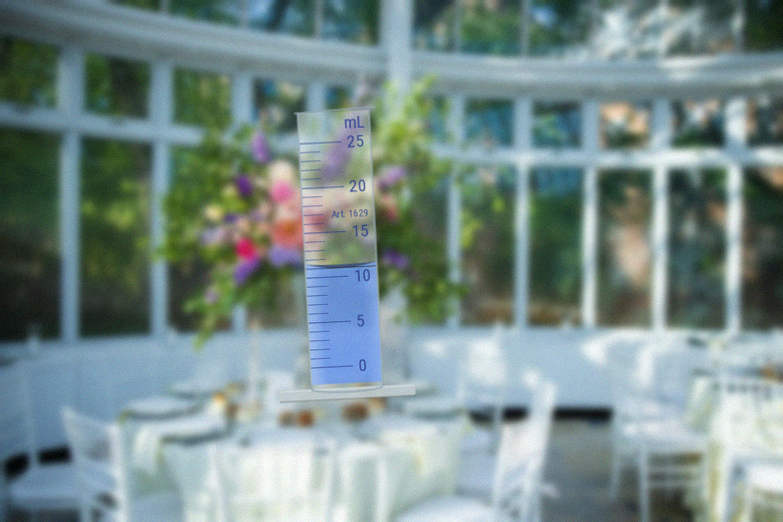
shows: value=11 unit=mL
